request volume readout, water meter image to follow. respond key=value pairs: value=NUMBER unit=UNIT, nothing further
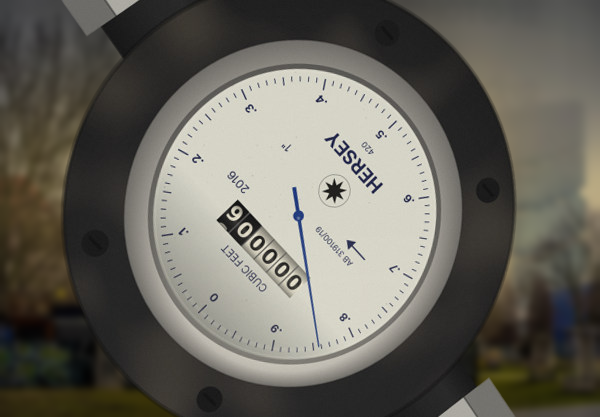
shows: value=5.84 unit=ft³
